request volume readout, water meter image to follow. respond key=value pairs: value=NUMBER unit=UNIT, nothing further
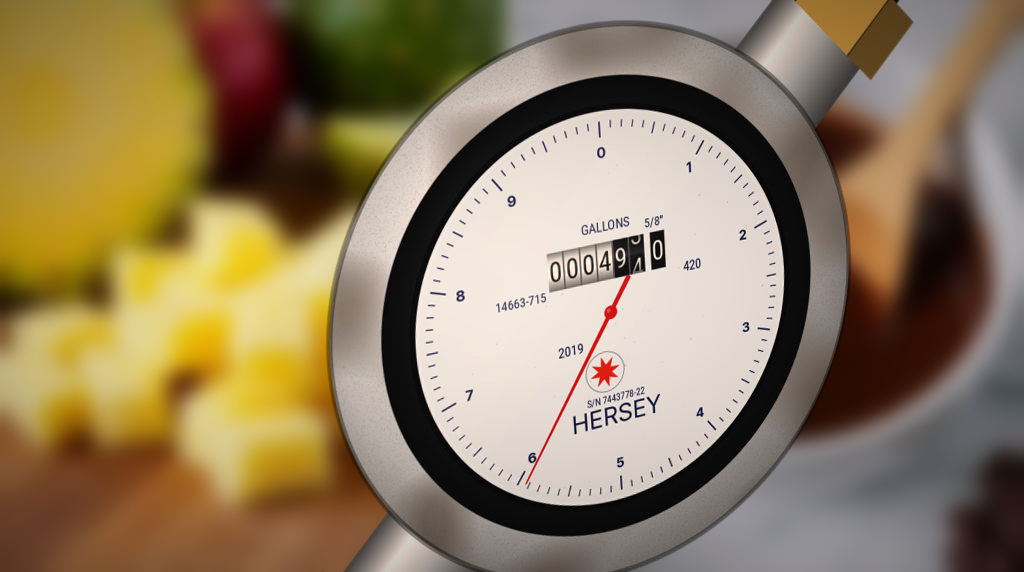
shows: value=4935.9 unit=gal
